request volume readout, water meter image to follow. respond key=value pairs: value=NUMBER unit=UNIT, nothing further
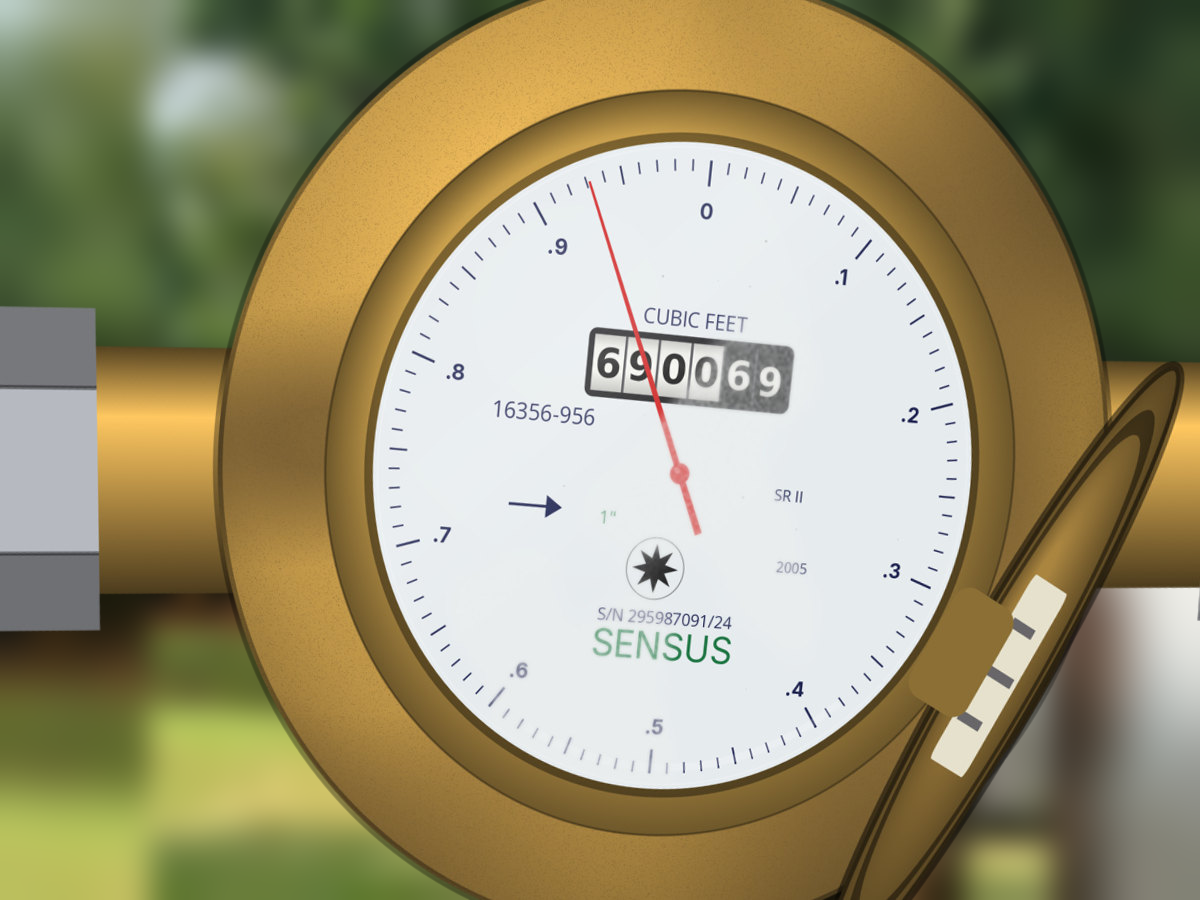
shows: value=690068.93 unit=ft³
